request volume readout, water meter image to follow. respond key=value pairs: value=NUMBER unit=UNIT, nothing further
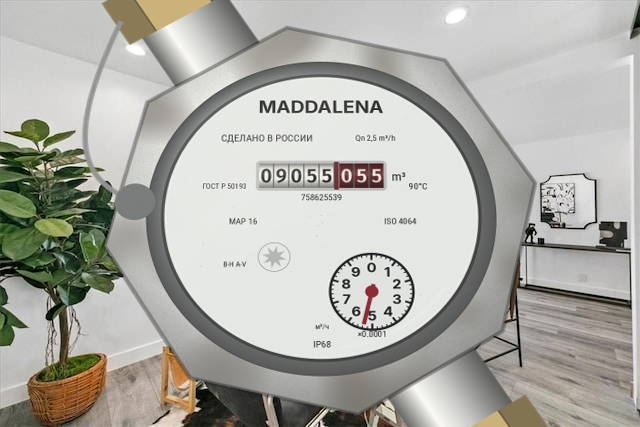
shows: value=9055.0555 unit=m³
